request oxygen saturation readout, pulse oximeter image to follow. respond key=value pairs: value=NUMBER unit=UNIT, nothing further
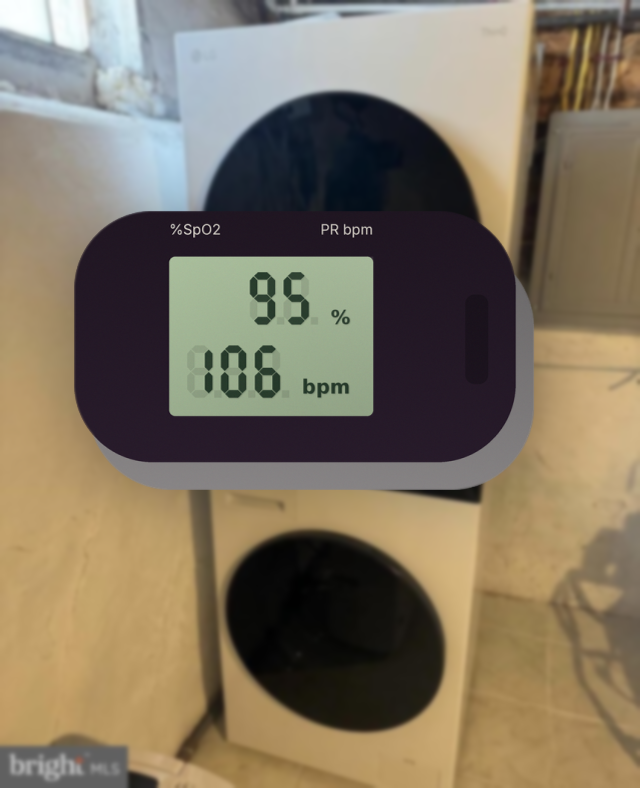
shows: value=95 unit=%
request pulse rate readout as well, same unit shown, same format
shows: value=106 unit=bpm
